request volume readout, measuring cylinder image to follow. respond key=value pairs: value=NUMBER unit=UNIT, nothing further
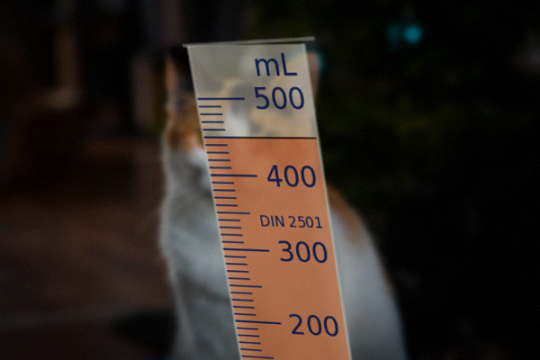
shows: value=450 unit=mL
